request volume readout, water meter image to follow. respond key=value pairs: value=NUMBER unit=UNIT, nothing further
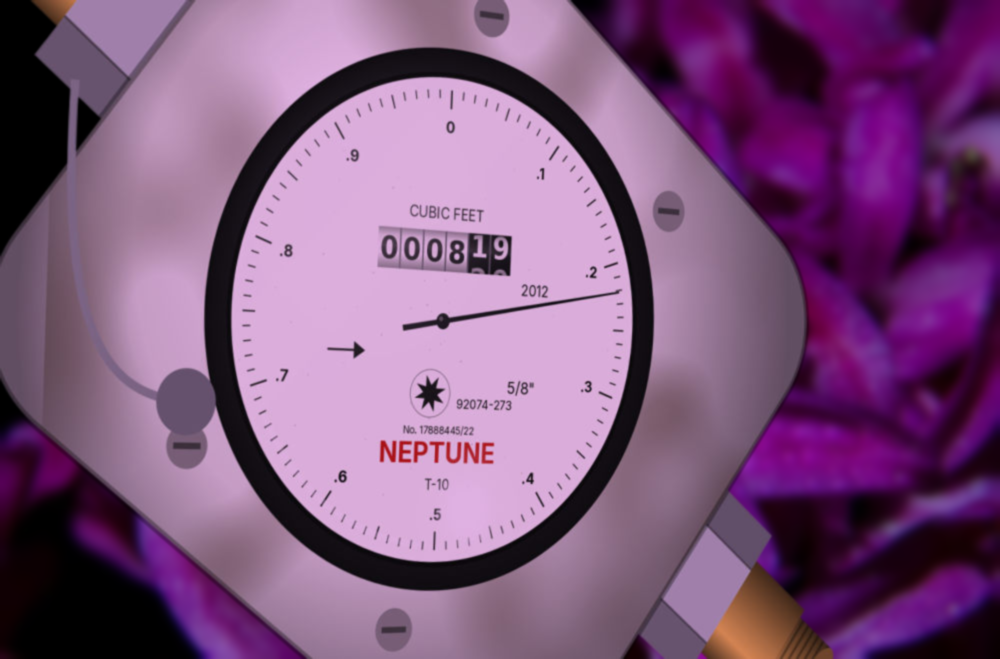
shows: value=819.22 unit=ft³
